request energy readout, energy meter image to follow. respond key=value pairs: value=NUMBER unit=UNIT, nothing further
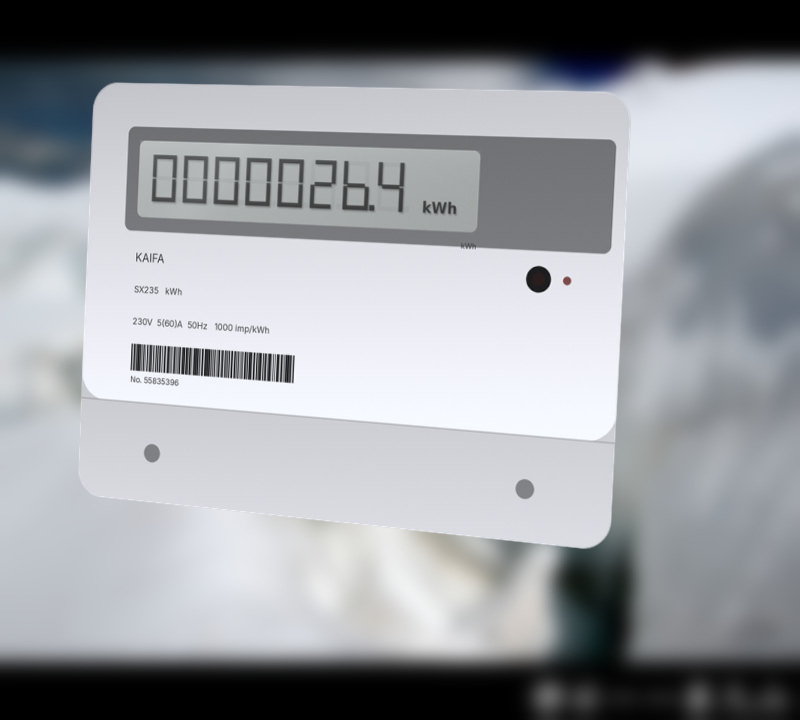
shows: value=26.4 unit=kWh
